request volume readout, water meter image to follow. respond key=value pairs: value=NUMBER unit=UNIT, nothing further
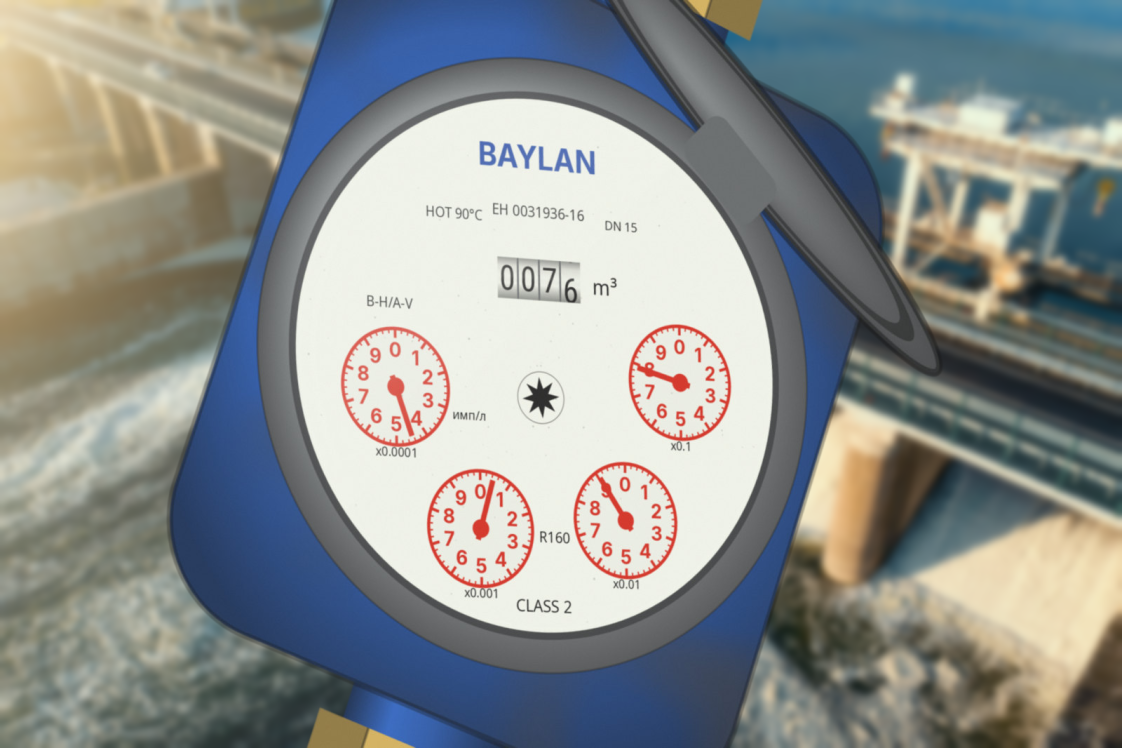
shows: value=75.7904 unit=m³
